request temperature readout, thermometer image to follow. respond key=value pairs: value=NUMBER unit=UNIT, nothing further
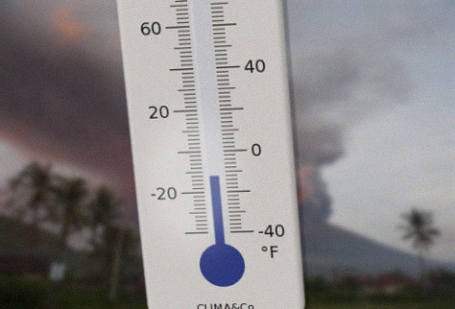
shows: value=-12 unit=°F
